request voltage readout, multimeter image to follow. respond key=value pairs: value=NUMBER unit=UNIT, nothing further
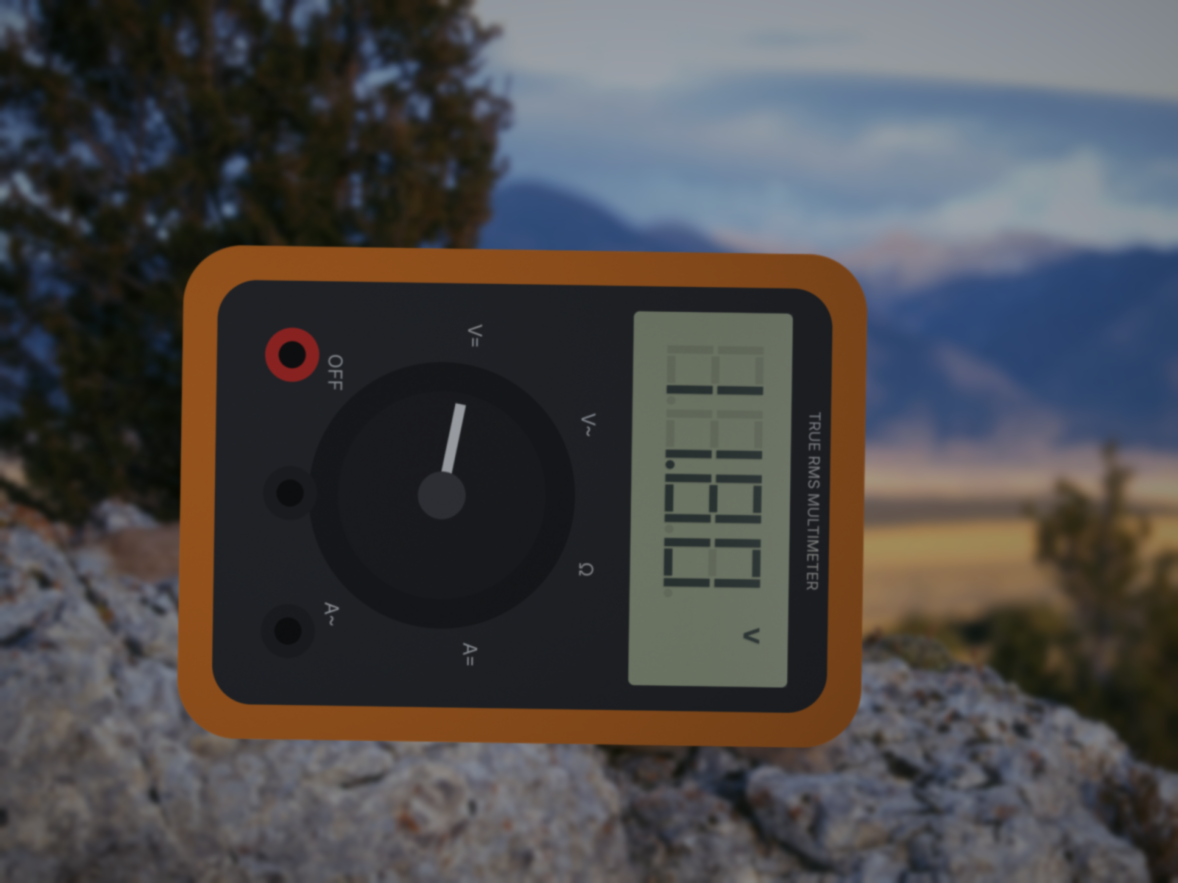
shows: value=11.80 unit=V
